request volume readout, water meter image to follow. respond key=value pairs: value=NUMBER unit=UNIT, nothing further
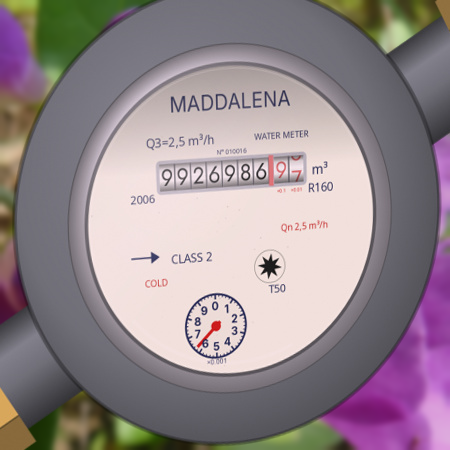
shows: value=9926986.966 unit=m³
